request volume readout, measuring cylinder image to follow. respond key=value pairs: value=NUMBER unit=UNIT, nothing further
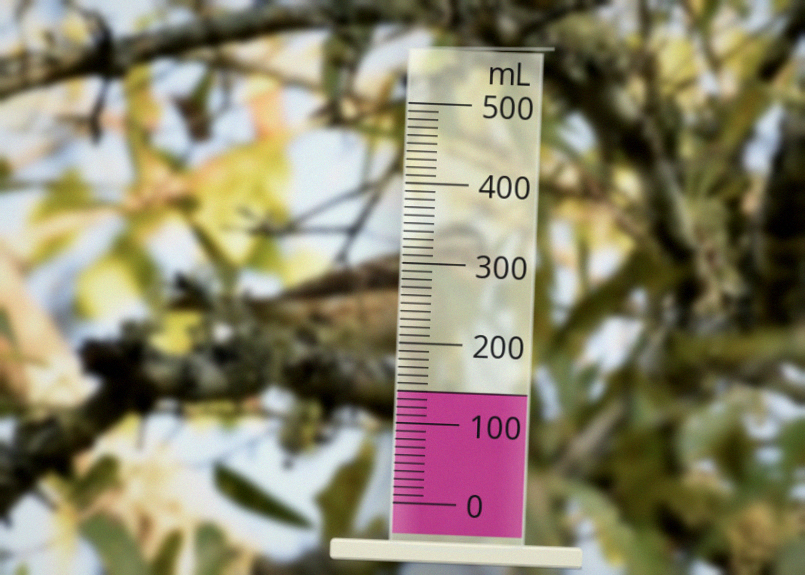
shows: value=140 unit=mL
